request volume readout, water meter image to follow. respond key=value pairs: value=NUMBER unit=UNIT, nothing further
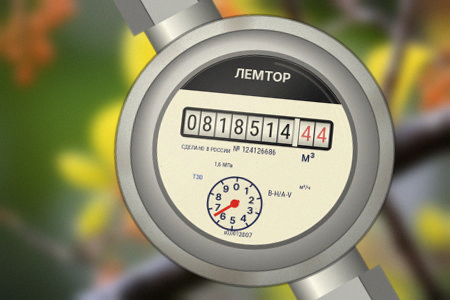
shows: value=818514.446 unit=m³
